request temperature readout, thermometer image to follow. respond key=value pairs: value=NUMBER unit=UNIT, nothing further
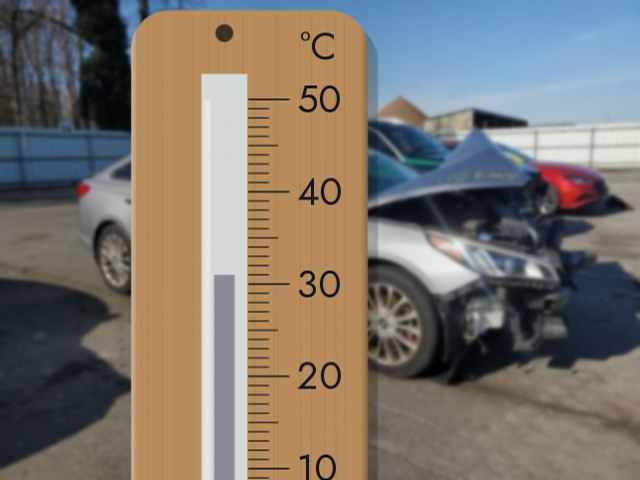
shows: value=31 unit=°C
